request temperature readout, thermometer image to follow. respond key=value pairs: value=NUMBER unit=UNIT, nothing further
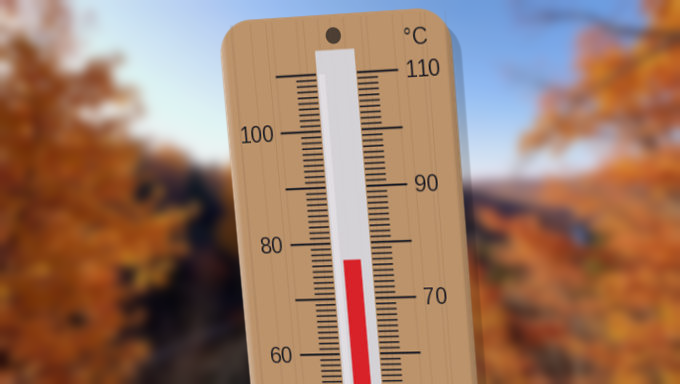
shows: value=77 unit=°C
